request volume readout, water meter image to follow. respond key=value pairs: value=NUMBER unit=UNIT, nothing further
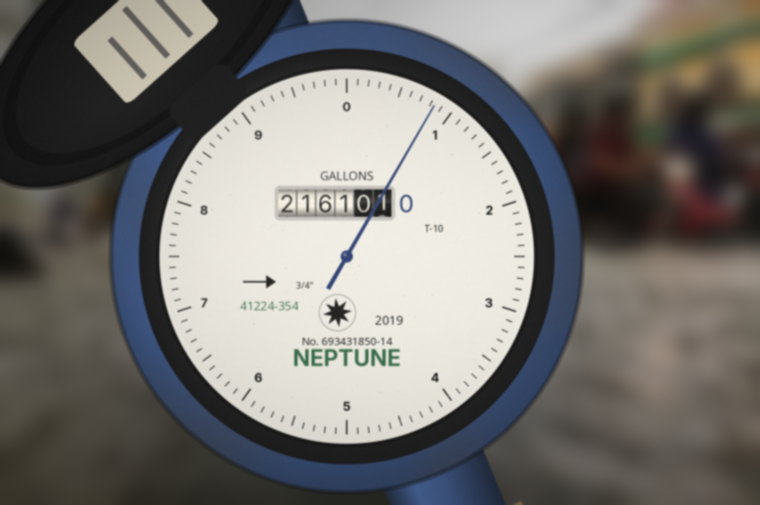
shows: value=2161010.8 unit=gal
